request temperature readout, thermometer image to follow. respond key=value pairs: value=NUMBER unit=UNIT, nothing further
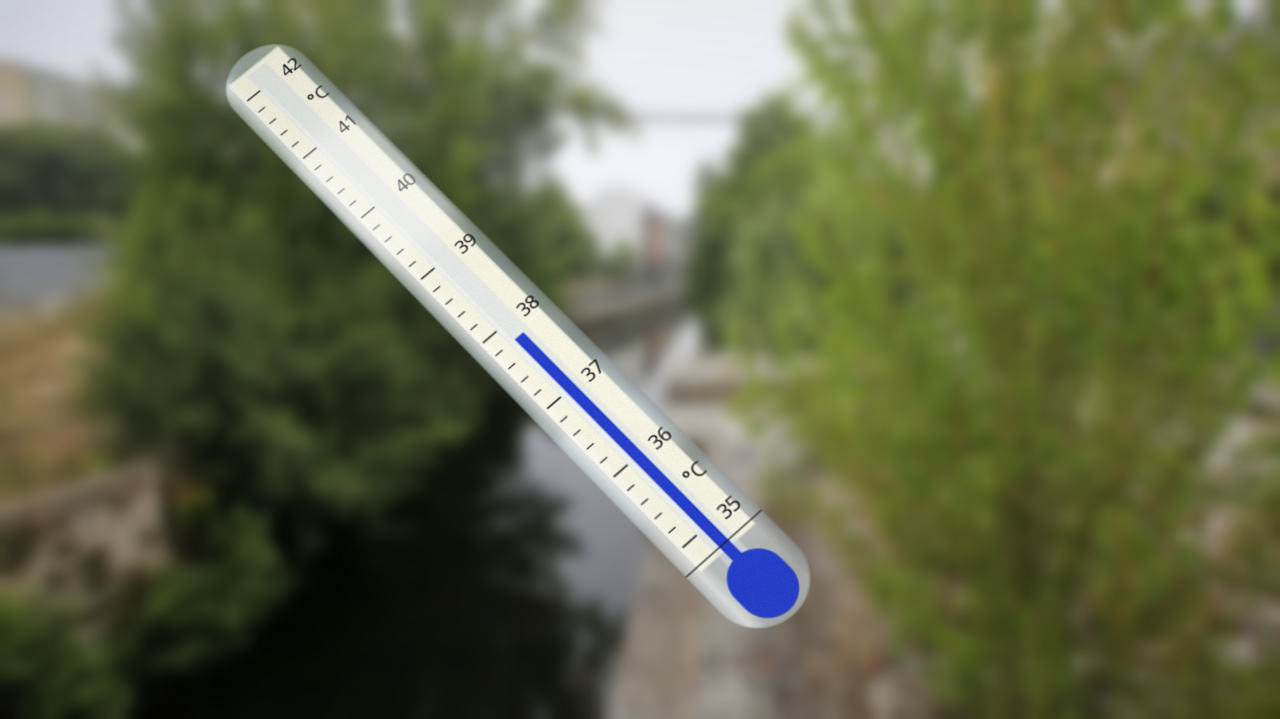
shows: value=37.8 unit=°C
